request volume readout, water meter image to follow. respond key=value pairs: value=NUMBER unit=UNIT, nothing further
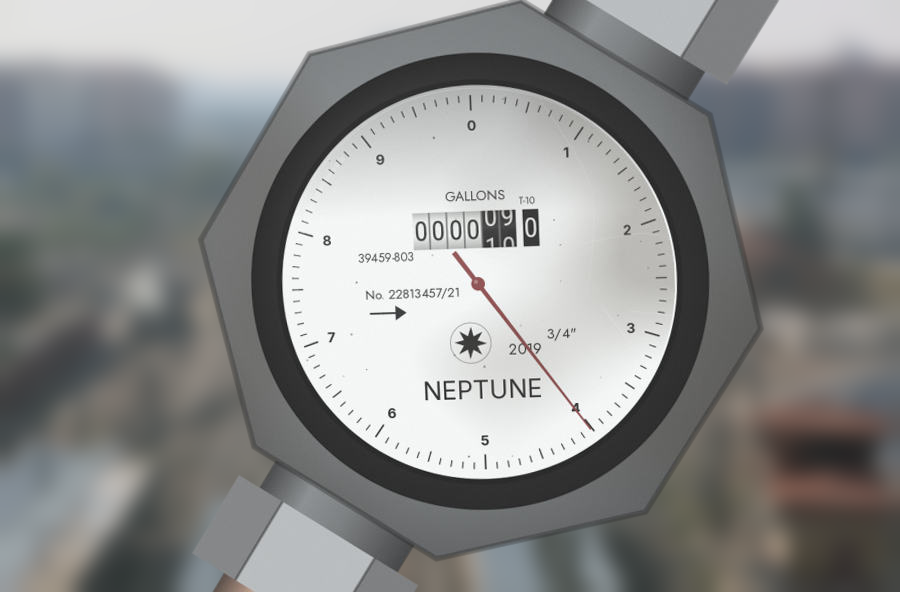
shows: value=94.0 unit=gal
